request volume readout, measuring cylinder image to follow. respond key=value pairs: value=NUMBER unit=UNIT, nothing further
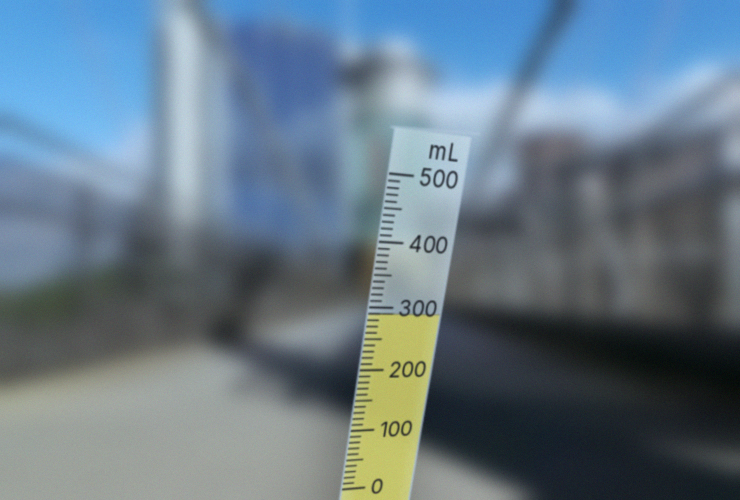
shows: value=290 unit=mL
